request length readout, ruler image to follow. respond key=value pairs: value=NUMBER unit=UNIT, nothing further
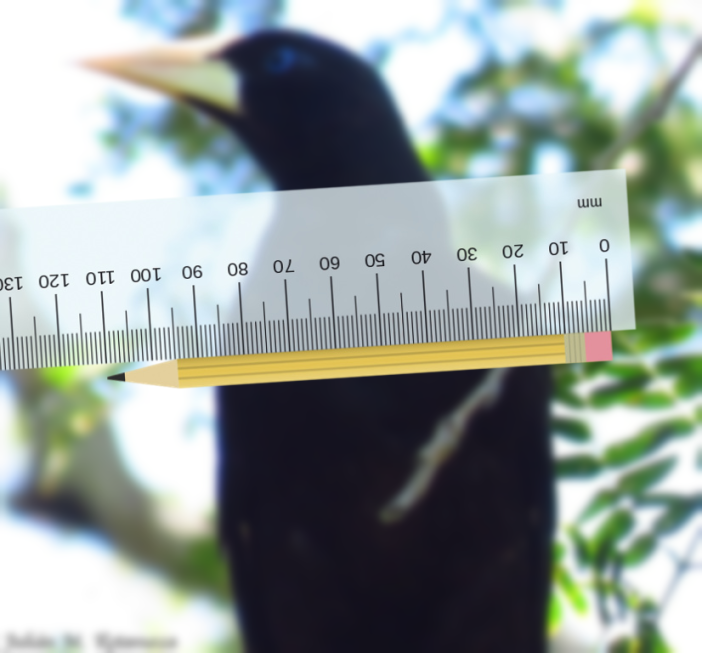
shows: value=110 unit=mm
